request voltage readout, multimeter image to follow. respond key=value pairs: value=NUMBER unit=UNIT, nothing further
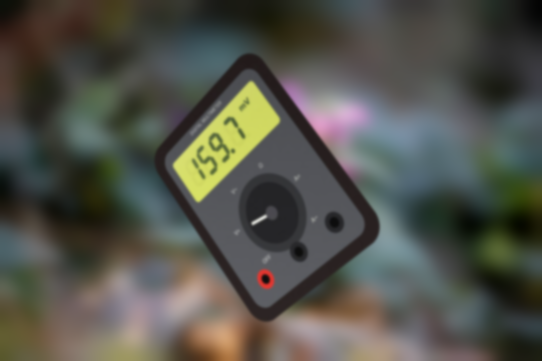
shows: value=159.7 unit=mV
